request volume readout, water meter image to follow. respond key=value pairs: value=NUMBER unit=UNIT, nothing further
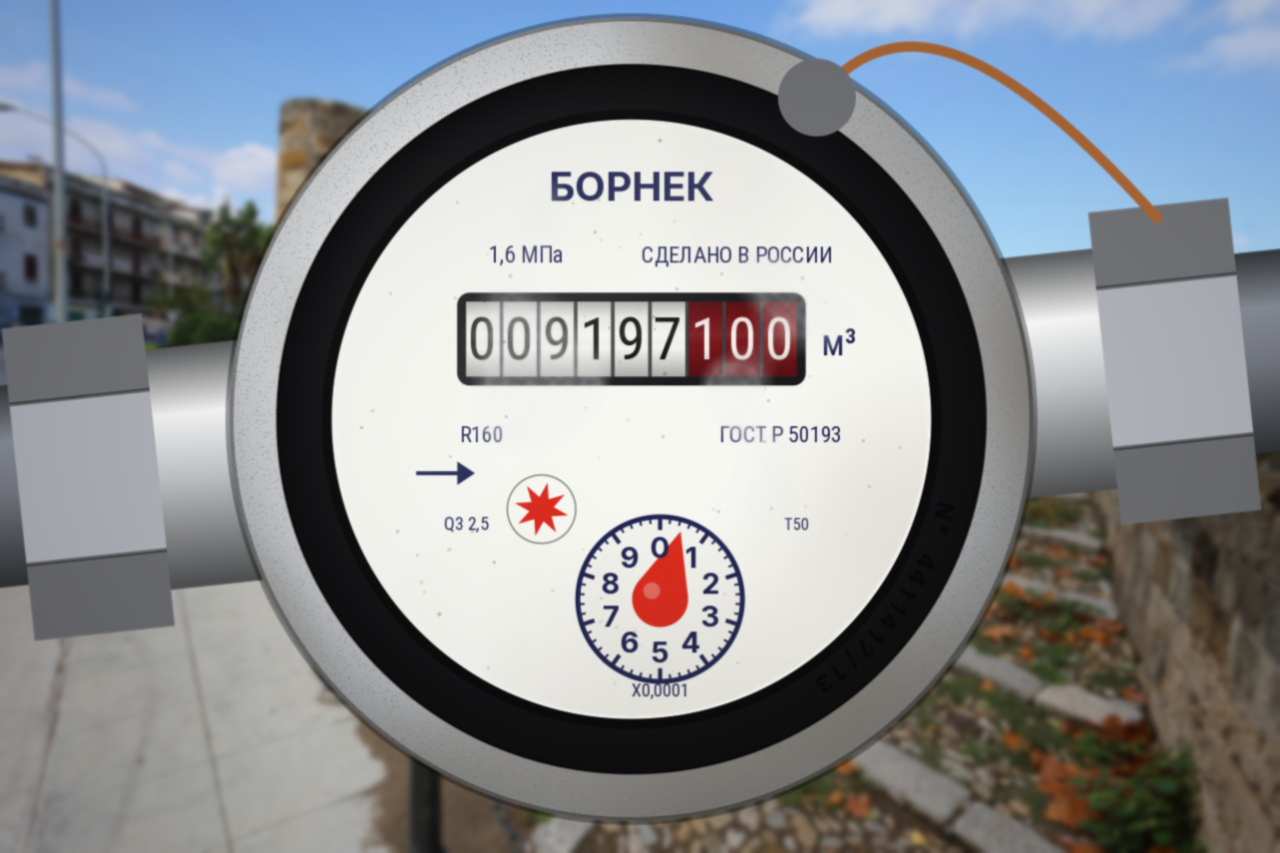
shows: value=9197.1000 unit=m³
